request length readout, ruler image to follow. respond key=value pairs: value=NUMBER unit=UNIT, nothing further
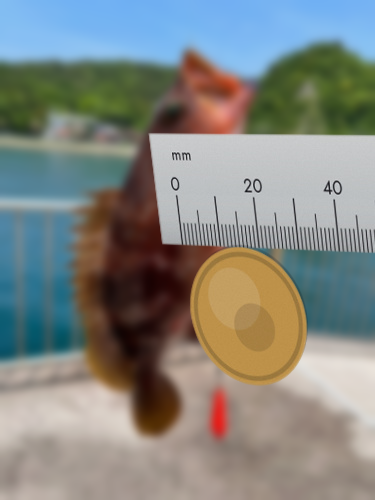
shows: value=30 unit=mm
